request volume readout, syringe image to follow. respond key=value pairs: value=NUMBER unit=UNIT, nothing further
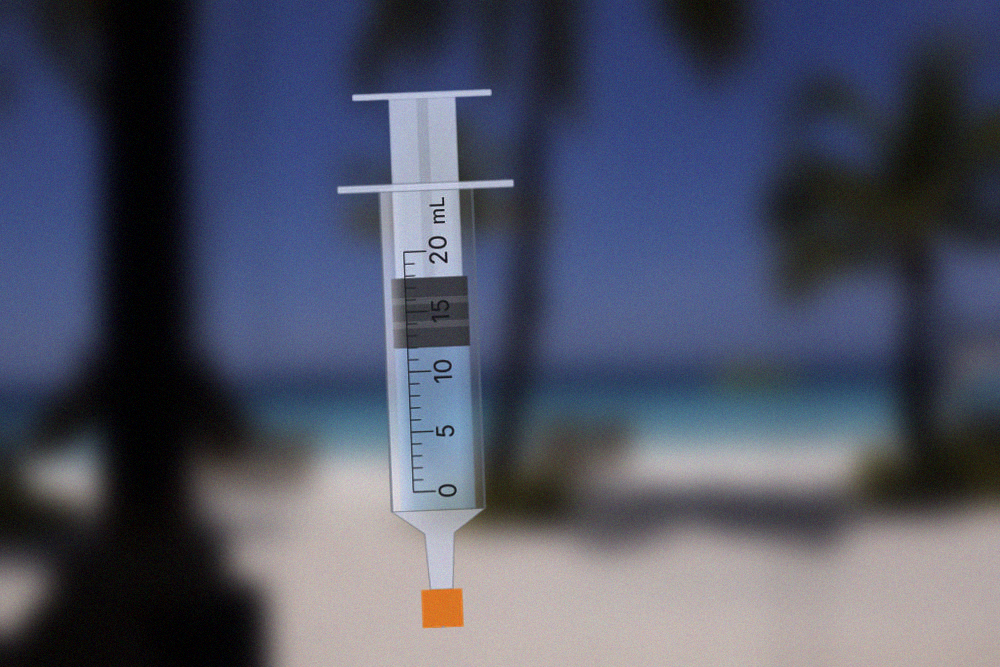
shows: value=12 unit=mL
